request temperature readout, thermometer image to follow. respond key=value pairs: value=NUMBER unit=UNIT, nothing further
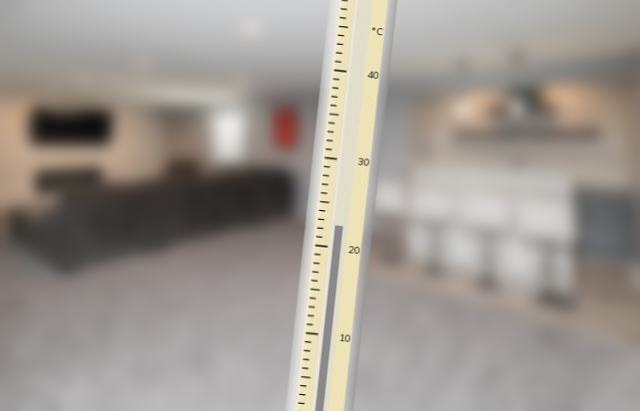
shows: value=22.5 unit=°C
